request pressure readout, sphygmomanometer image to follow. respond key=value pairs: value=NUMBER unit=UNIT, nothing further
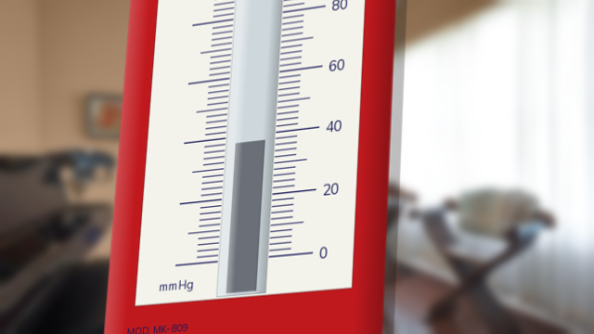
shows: value=38 unit=mmHg
